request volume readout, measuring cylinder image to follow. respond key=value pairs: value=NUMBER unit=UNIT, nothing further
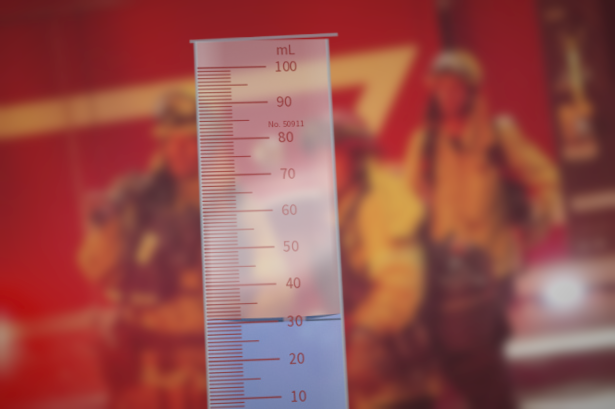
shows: value=30 unit=mL
